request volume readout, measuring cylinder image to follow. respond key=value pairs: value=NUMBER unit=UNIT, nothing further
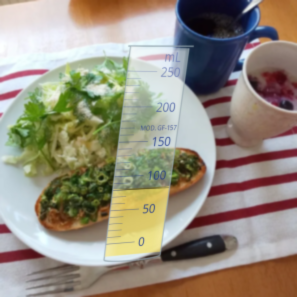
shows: value=80 unit=mL
